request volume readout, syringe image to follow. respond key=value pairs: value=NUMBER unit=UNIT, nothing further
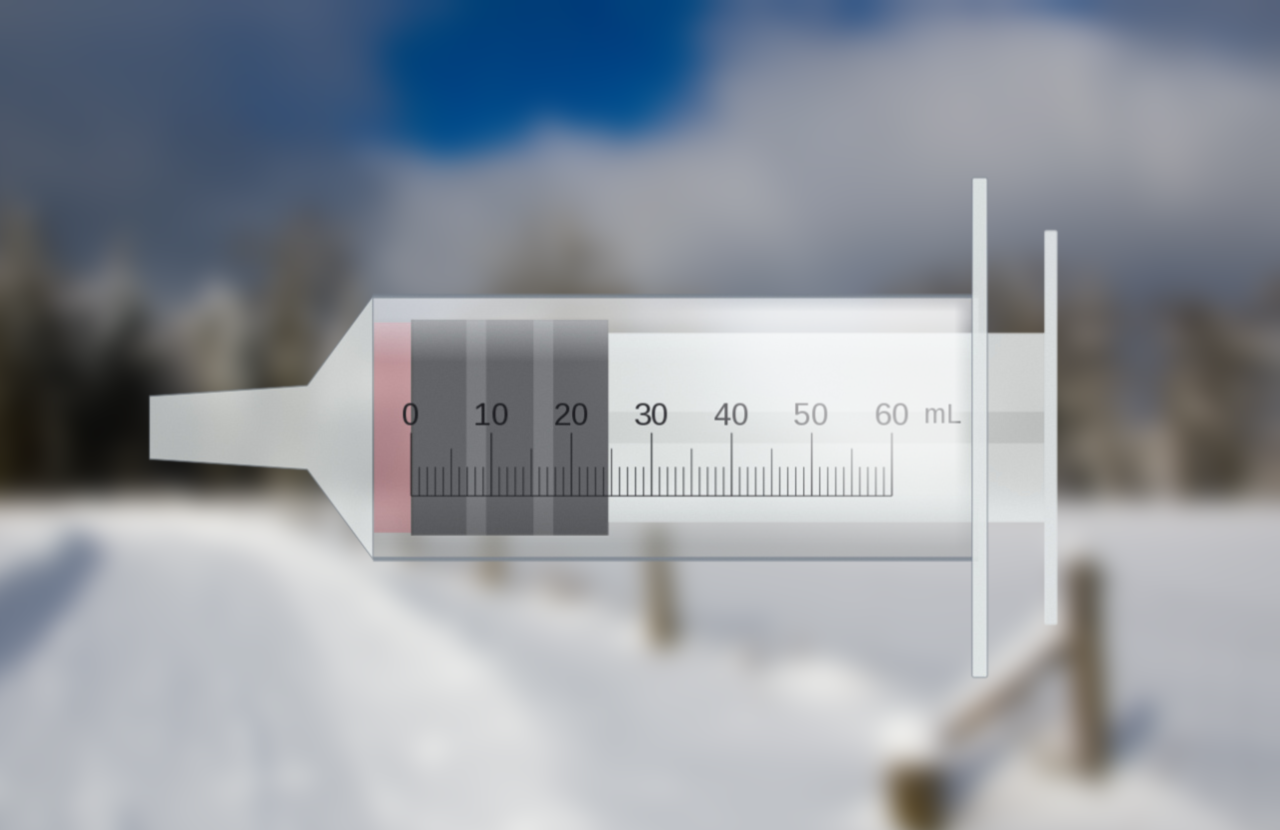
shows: value=0 unit=mL
